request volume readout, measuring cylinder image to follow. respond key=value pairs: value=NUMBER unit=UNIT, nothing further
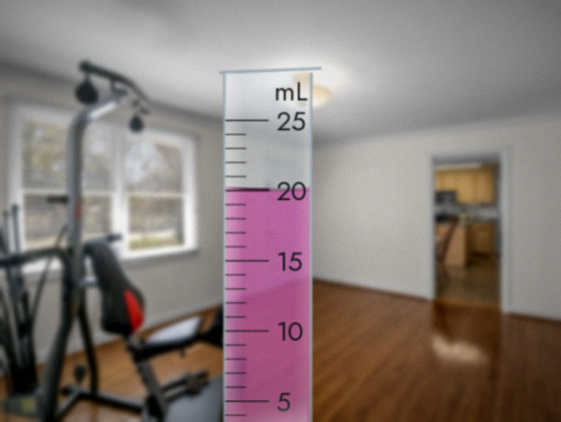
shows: value=20 unit=mL
